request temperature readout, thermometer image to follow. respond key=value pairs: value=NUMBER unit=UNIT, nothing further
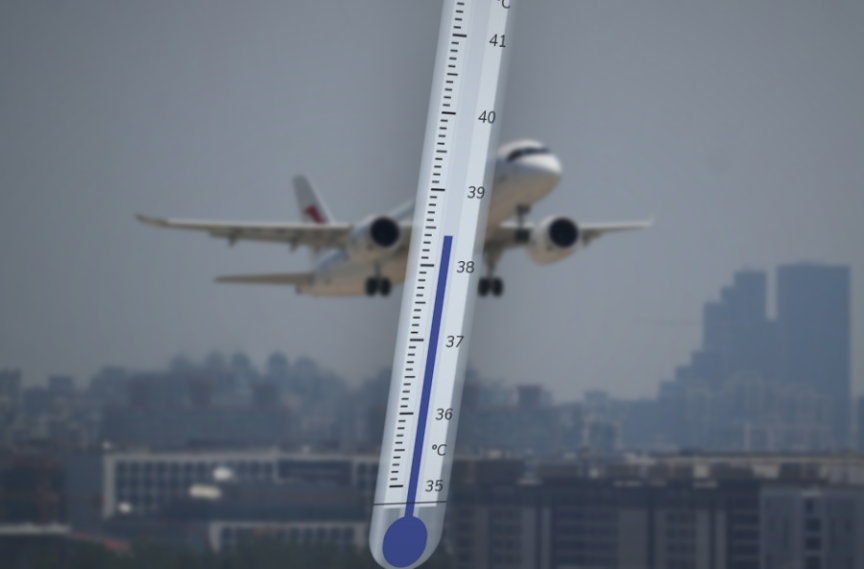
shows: value=38.4 unit=°C
